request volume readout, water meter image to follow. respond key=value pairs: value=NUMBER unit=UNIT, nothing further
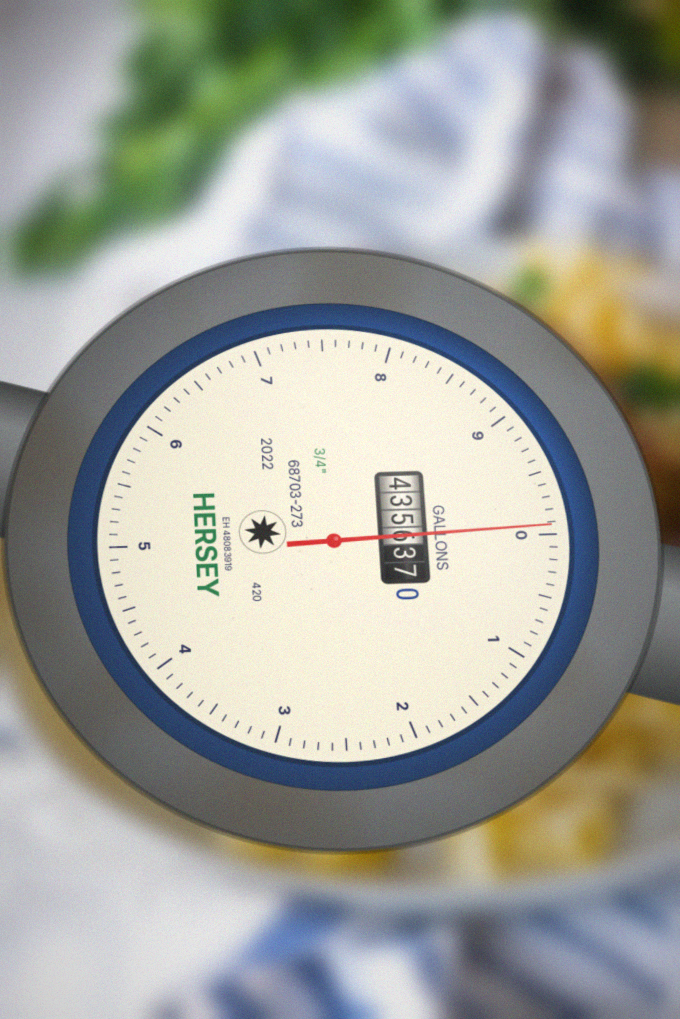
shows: value=4356369.9 unit=gal
